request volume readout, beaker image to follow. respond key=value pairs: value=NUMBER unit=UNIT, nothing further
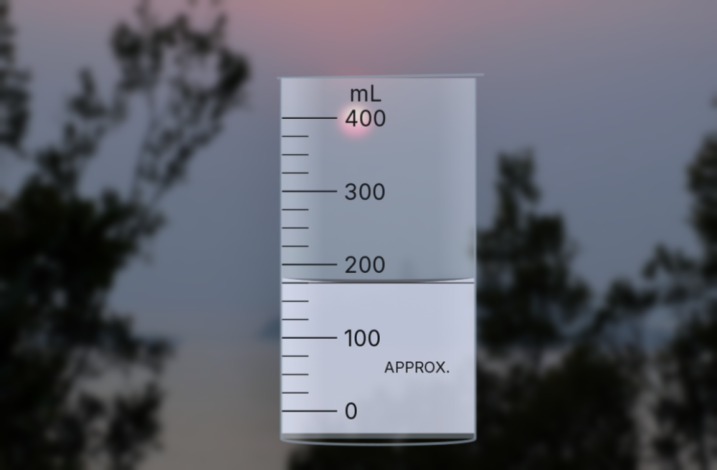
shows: value=175 unit=mL
